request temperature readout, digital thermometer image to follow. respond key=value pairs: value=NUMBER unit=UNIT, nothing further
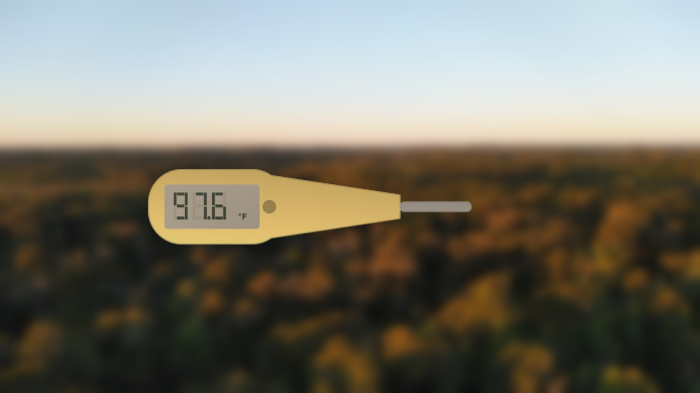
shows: value=97.6 unit=°F
